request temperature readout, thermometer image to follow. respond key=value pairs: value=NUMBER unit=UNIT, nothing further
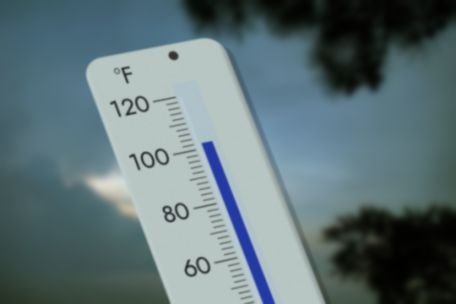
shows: value=102 unit=°F
